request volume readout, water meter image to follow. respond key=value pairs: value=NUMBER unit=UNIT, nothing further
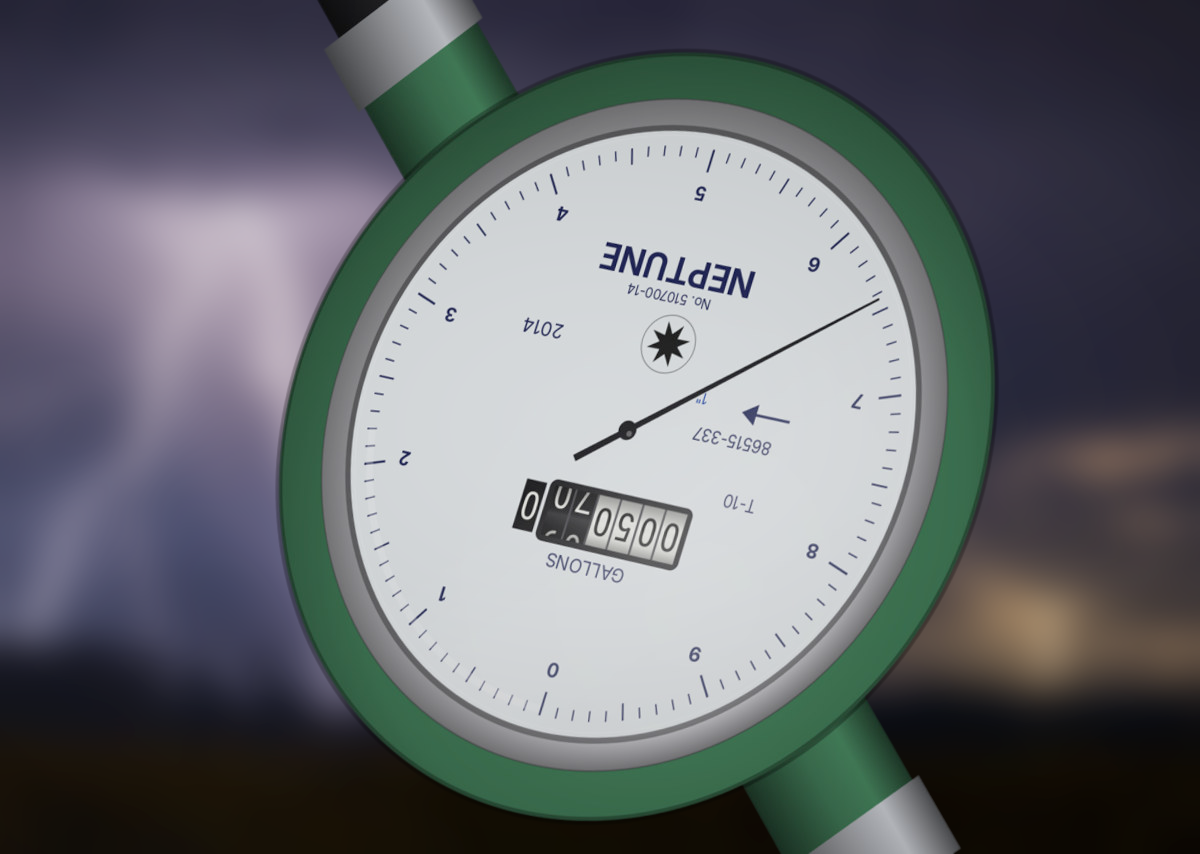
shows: value=50696.4 unit=gal
